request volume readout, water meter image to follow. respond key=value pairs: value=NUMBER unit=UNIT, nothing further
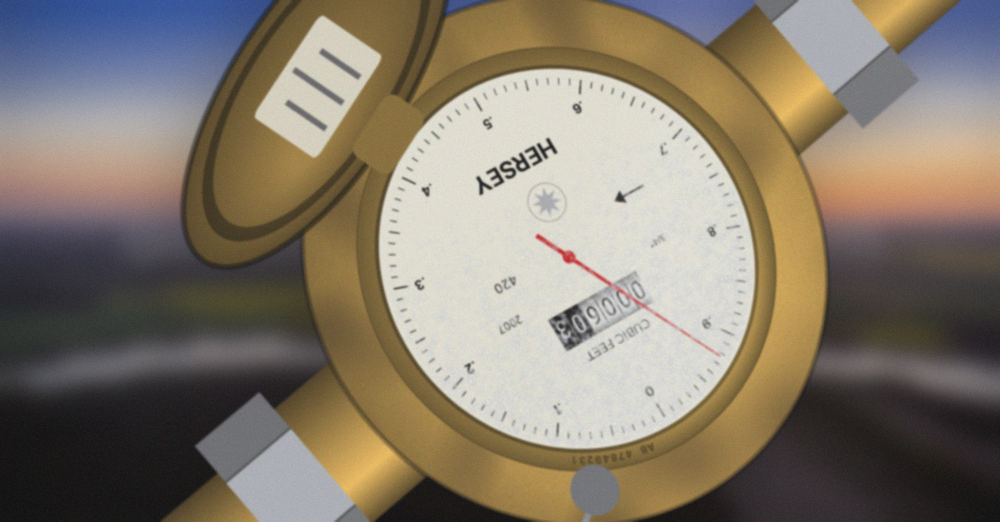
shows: value=602.92 unit=ft³
